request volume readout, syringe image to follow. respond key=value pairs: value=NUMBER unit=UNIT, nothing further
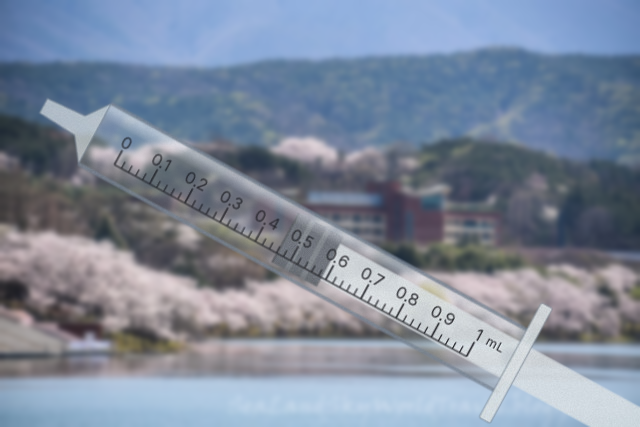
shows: value=0.46 unit=mL
